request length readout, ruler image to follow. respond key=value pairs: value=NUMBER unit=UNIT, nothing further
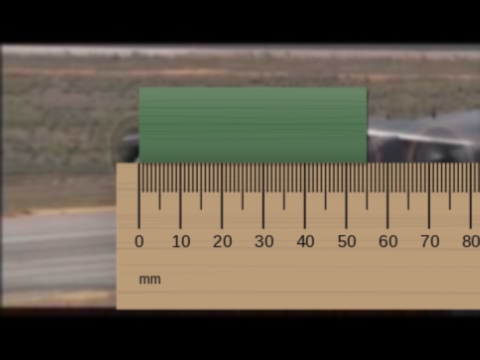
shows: value=55 unit=mm
